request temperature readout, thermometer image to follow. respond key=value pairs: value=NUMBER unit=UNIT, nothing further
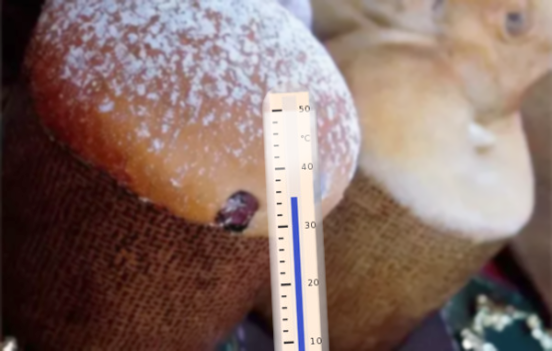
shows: value=35 unit=°C
